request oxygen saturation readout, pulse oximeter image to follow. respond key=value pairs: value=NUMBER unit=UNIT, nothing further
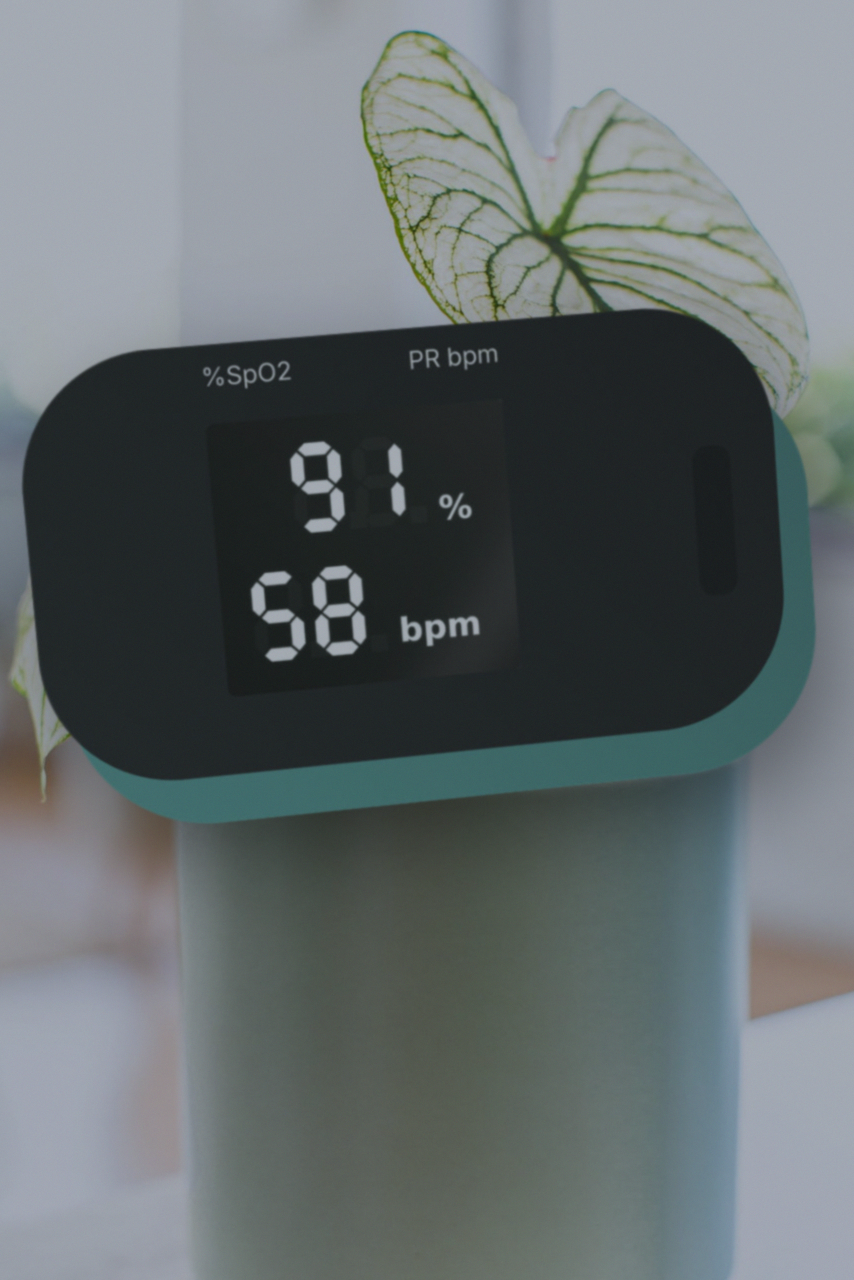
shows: value=91 unit=%
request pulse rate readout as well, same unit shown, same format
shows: value=58 unit=bpm
